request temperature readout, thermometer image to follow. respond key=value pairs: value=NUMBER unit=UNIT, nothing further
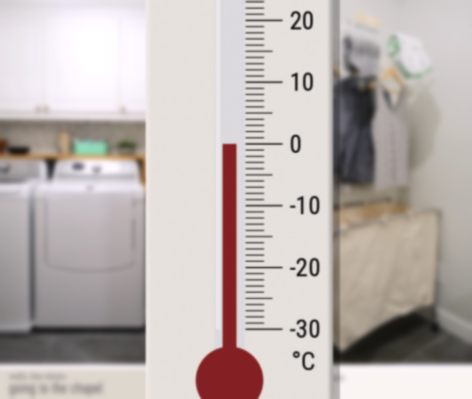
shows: value=0 unit=°C
